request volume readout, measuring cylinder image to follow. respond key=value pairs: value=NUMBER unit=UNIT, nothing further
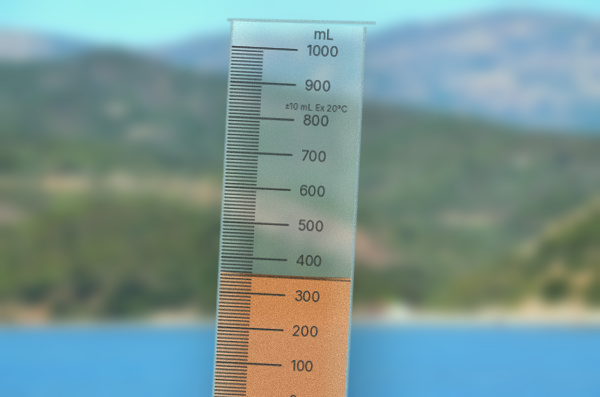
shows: value=350 unit=mL
